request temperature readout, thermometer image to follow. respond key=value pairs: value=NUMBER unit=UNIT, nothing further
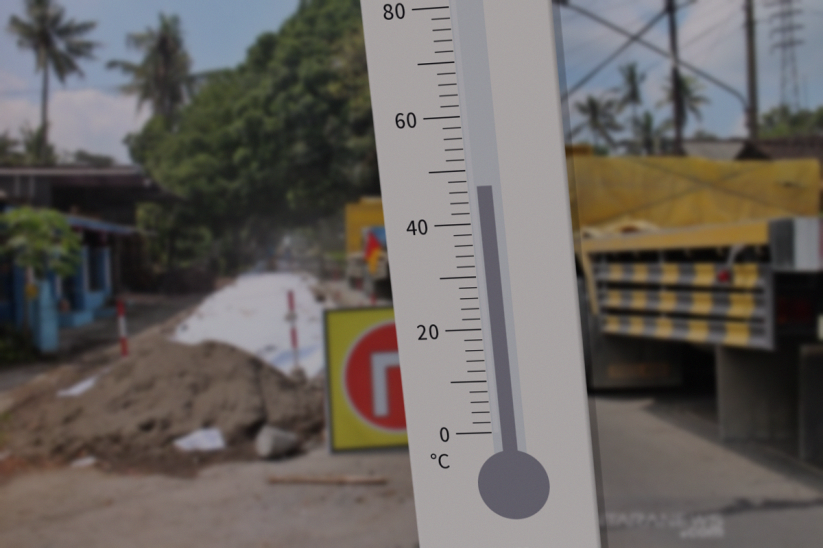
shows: value=47 unit=°C
